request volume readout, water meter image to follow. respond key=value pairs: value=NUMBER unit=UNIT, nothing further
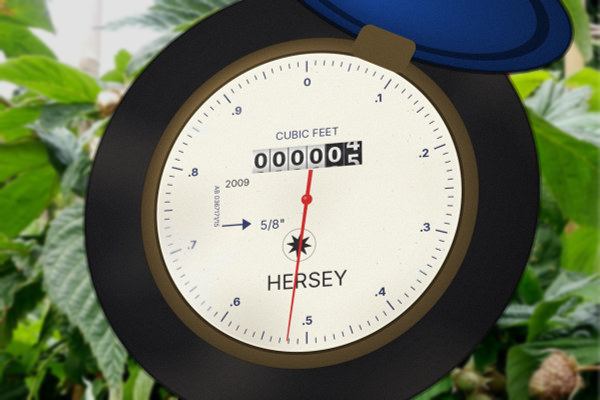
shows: value=4.52 unit=ft³
